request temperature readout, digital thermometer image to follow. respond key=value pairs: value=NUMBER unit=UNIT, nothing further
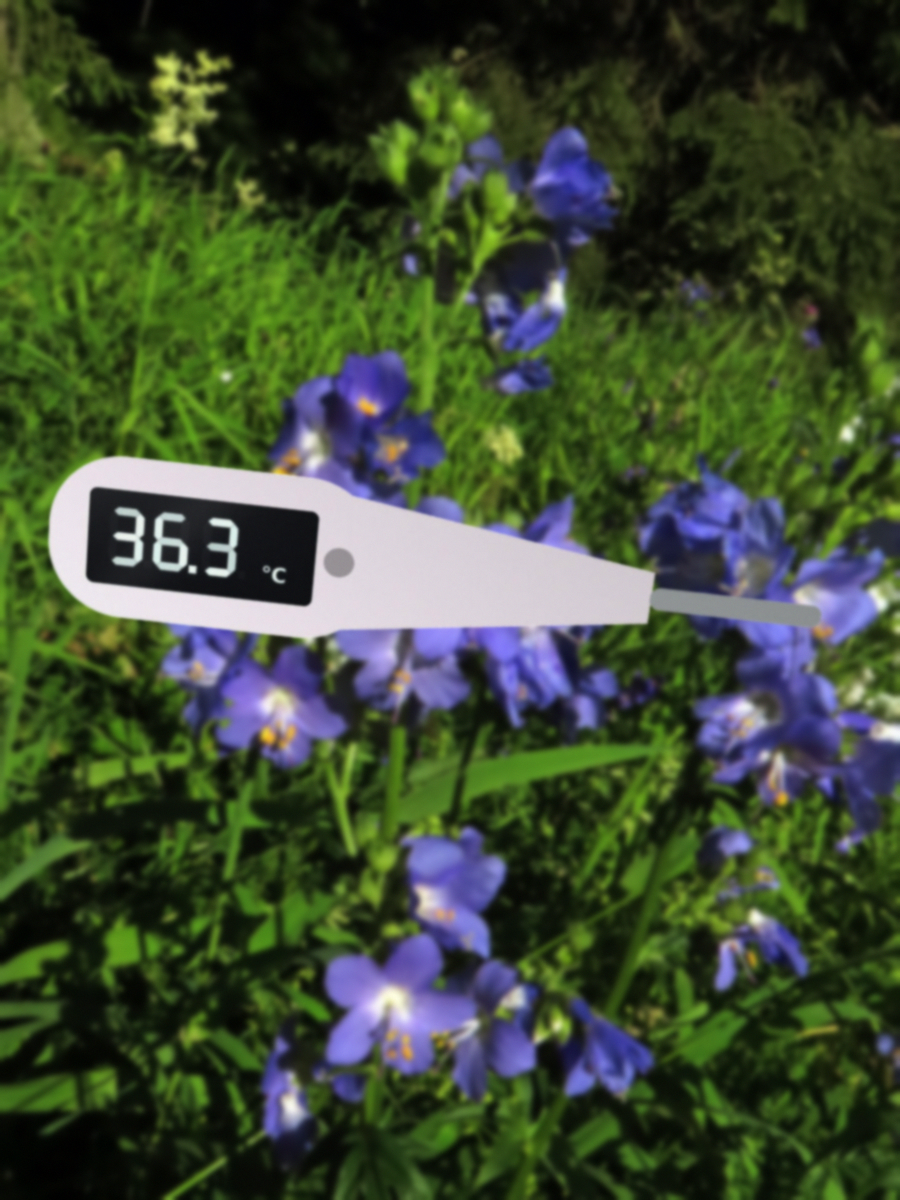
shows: value=36.3 unit=°C
